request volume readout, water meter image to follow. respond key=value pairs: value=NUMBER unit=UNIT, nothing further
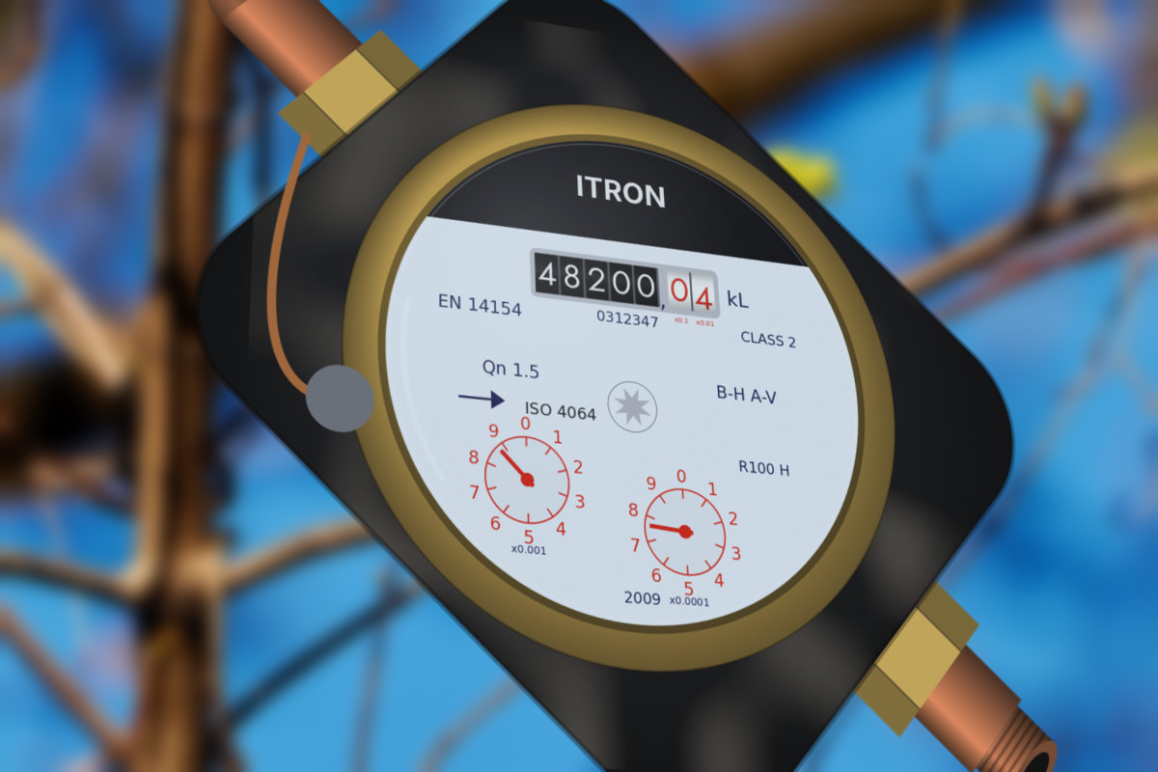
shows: value=48200.0387 unit=kL
